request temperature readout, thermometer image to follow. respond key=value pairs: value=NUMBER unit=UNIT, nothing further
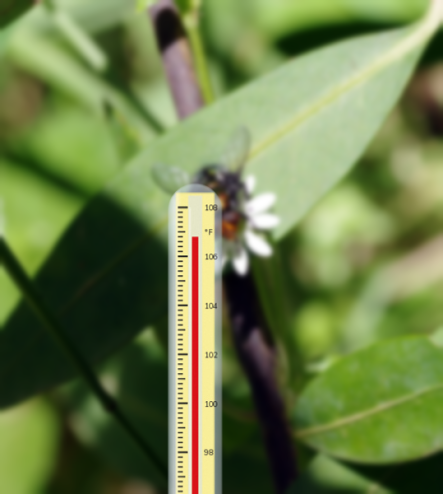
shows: value=106.8 unit=°F
